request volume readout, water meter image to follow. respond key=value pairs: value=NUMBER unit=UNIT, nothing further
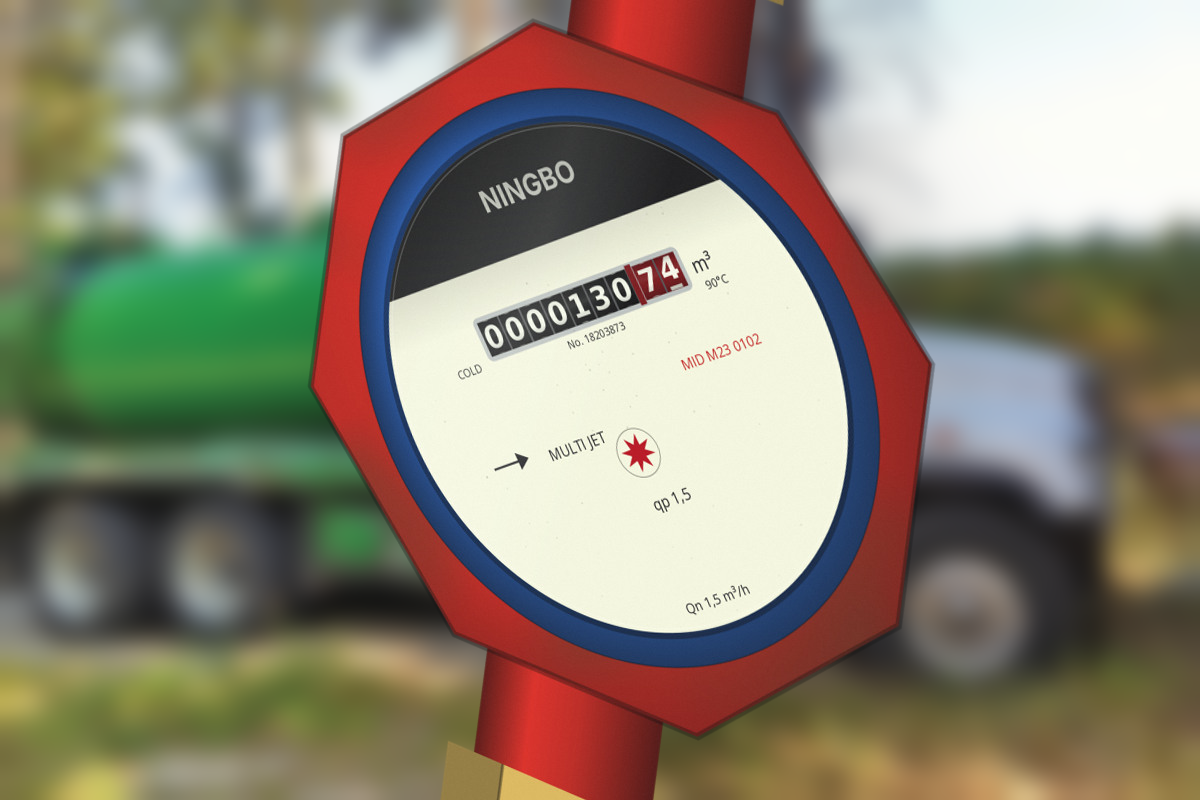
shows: value=130.74 unit=m³
